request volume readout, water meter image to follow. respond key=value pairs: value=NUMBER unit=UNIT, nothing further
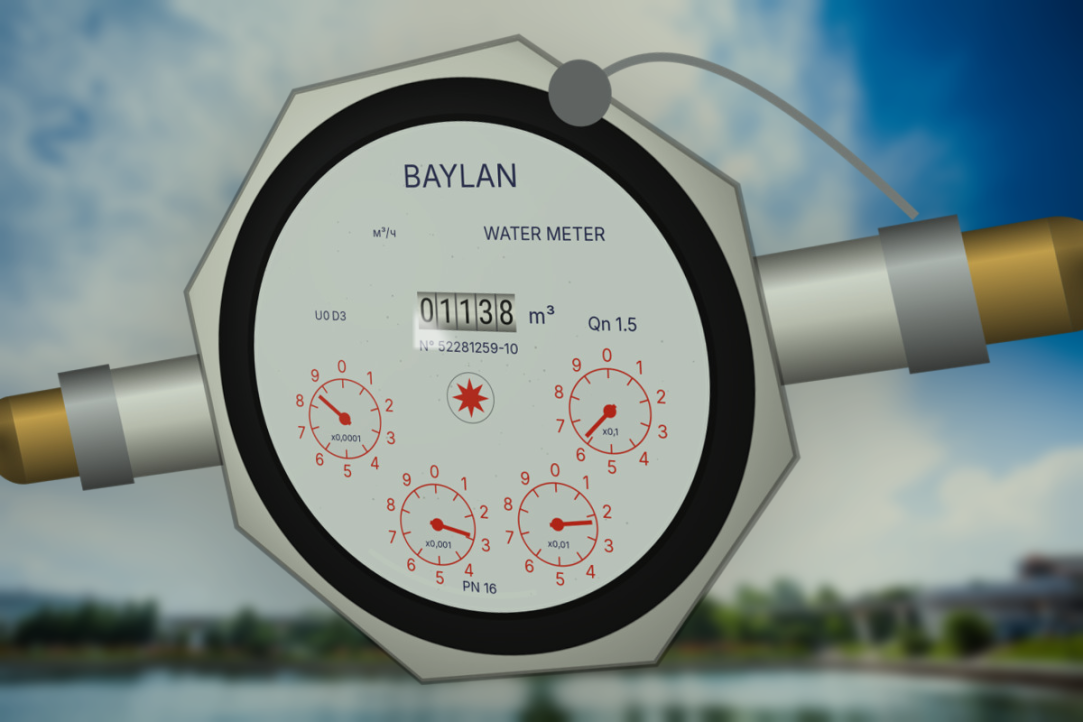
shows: value=1138.6228 unit=m³
